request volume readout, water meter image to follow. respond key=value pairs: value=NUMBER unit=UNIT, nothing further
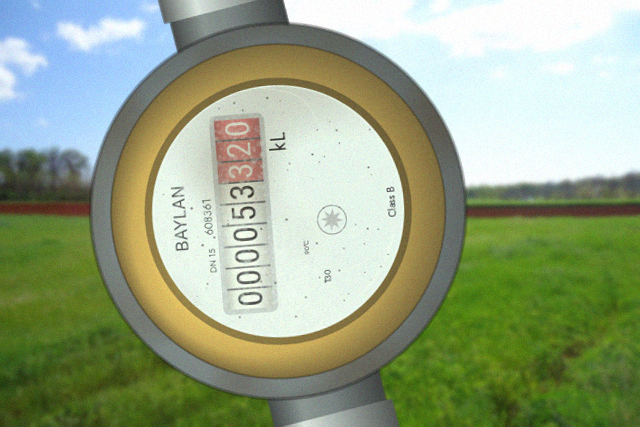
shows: value=53.320 unit=kL
